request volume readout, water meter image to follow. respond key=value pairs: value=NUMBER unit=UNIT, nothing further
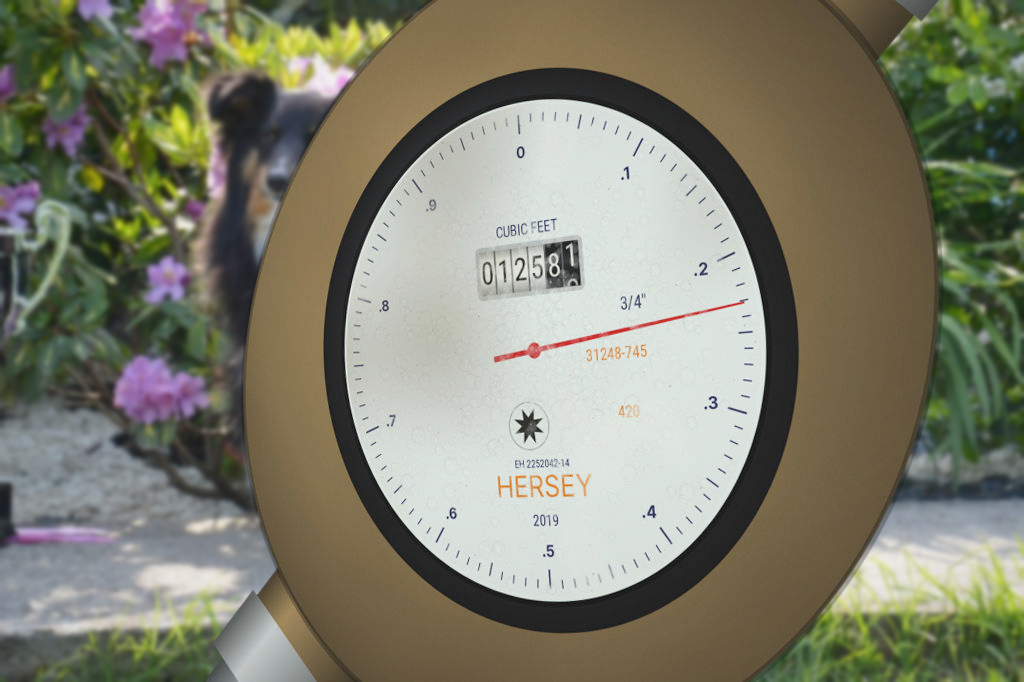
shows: value=12581.23 unit=ft³
